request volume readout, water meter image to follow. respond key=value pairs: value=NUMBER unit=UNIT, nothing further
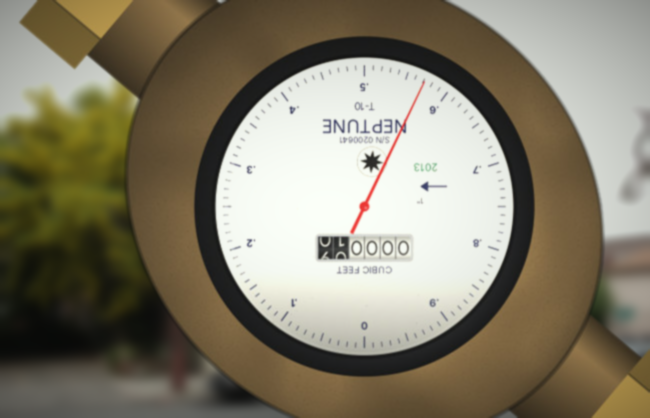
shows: value=9.57 unit=ft³
